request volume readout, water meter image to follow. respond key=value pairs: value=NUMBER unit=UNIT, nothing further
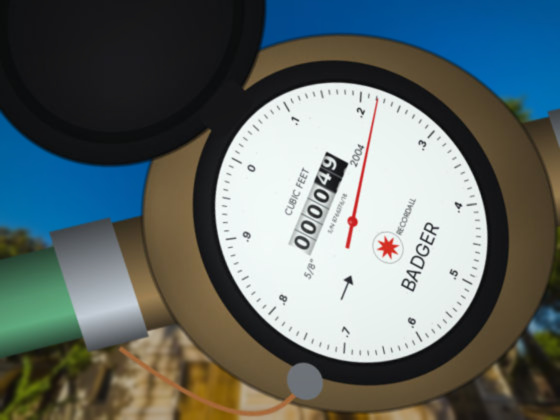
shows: value=49.22 unit=ft³
